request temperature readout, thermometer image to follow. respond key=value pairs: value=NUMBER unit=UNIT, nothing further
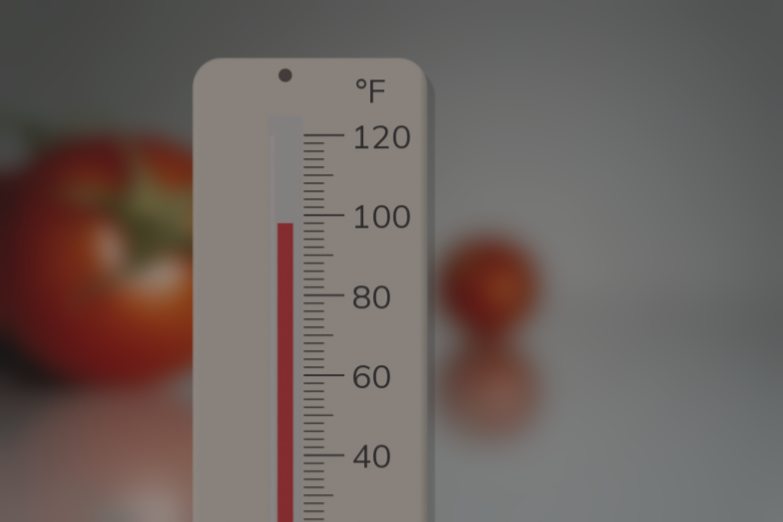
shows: value=98 unit=°F
